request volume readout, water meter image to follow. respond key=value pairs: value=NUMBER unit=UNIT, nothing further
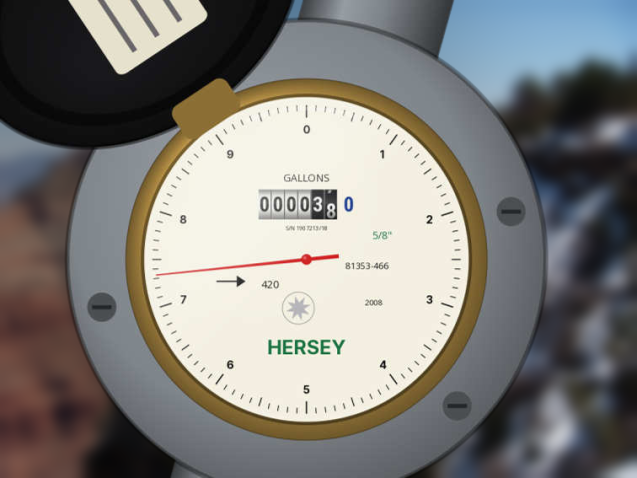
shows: value=377.3 unit=gal
